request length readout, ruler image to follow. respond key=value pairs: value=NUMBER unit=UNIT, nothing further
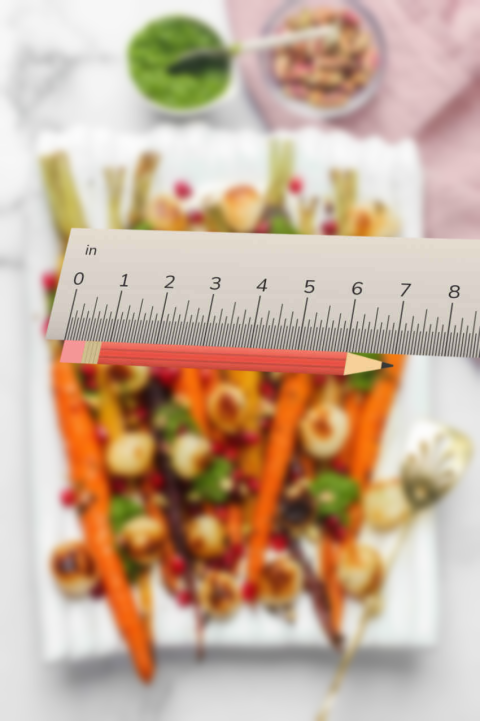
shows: value=7 unit=in
